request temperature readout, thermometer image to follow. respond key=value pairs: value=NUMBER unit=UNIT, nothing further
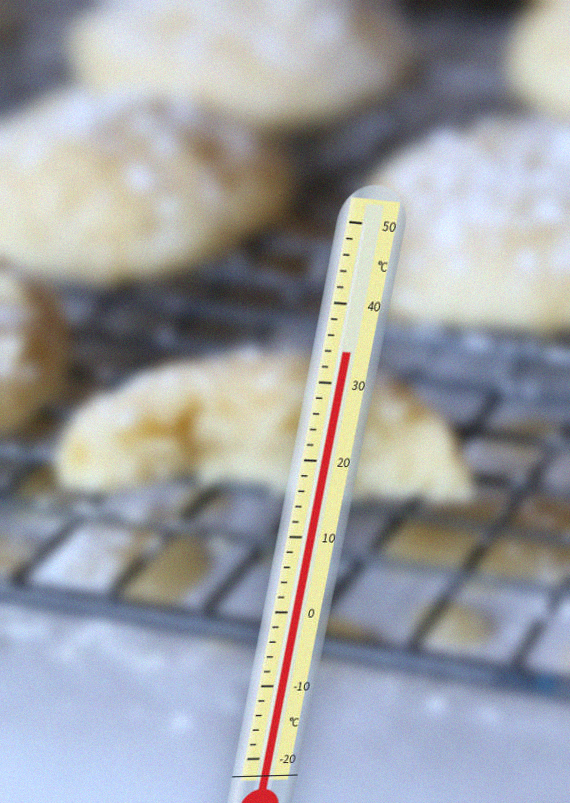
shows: value=34 unit=°C
